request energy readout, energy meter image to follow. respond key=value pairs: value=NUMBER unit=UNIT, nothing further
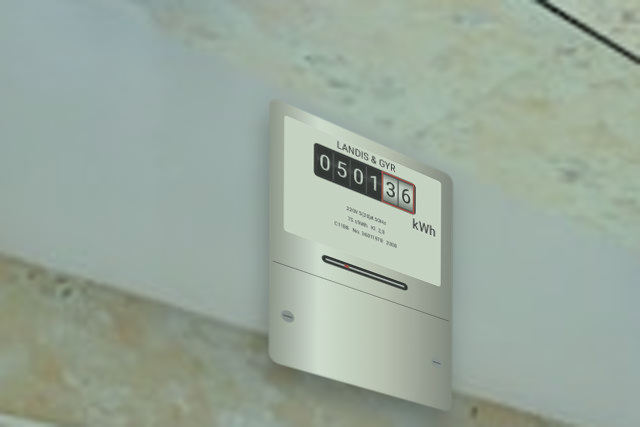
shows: value=501.36 unit=kWh
